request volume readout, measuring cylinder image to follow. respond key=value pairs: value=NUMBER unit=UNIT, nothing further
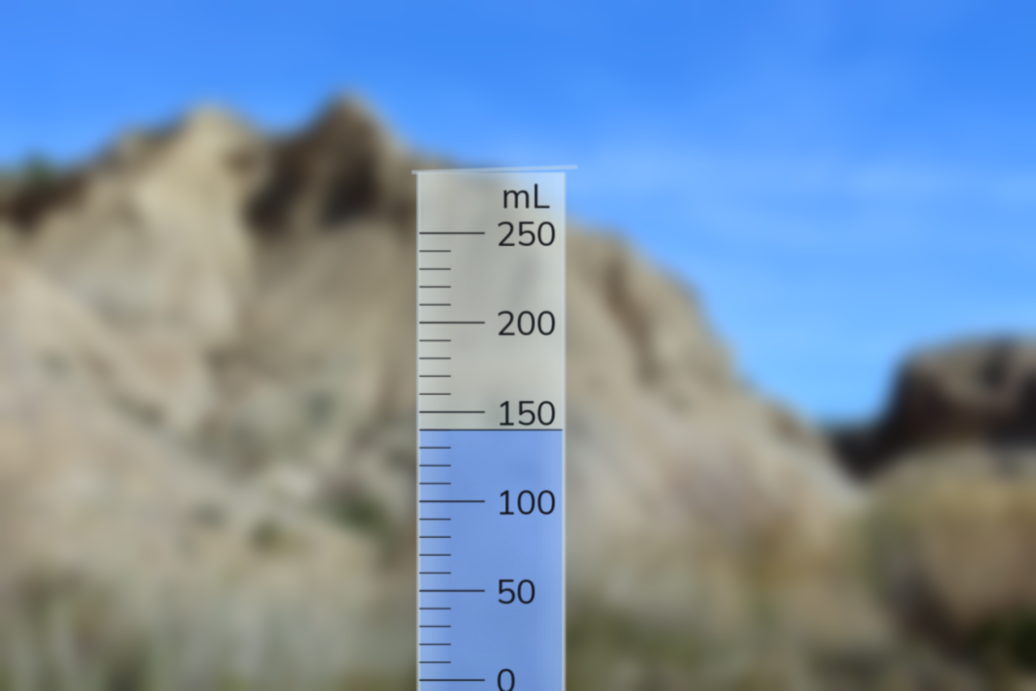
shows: value=140 unit=mL
